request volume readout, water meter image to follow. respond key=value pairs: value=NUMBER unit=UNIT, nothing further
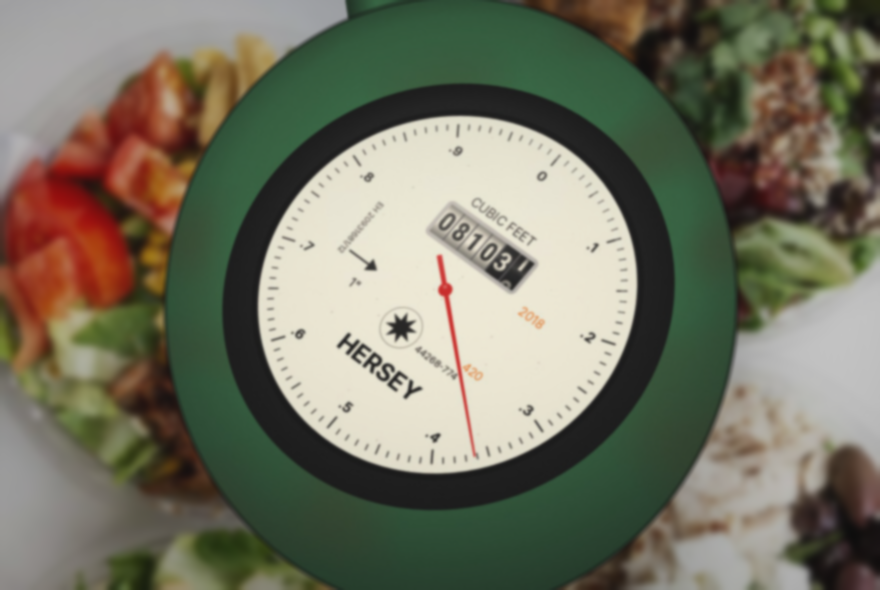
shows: value=81031.36 unit=ft³
